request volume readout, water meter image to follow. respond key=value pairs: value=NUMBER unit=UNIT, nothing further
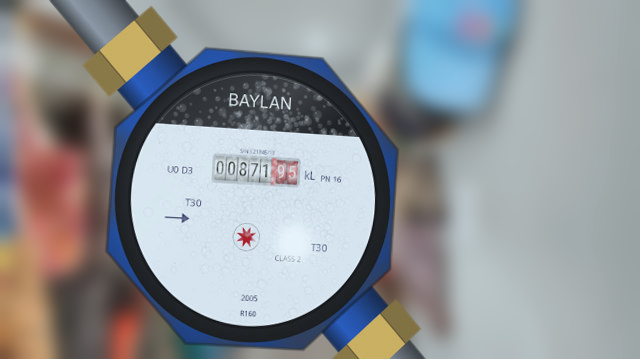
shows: value=871.95 unit=kL
